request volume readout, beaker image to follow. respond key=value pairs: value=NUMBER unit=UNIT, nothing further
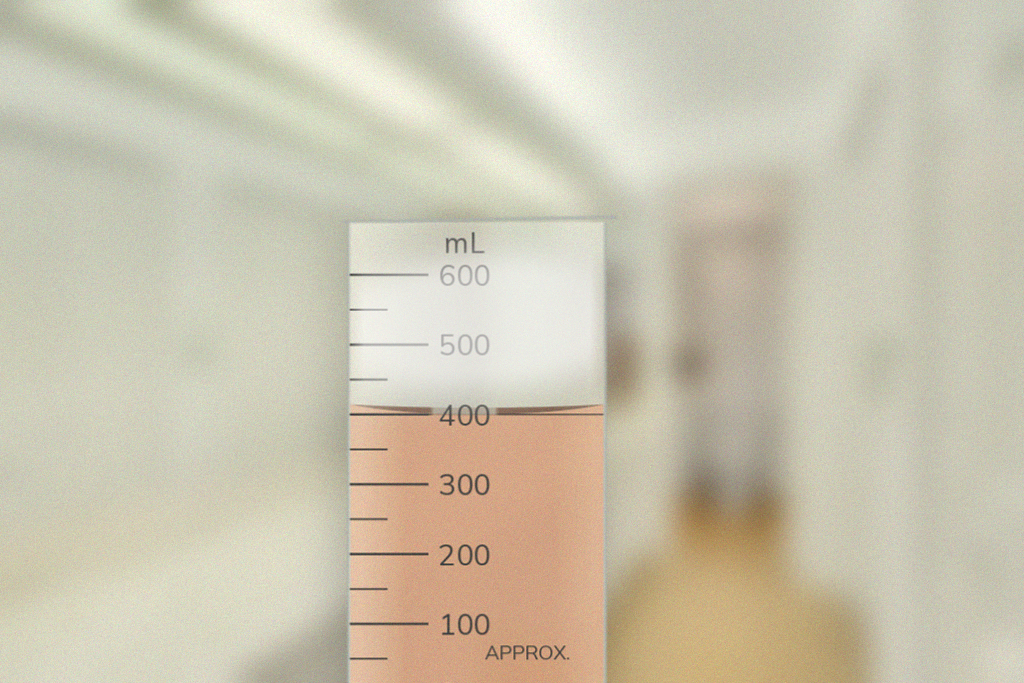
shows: value=400 unit=mL
